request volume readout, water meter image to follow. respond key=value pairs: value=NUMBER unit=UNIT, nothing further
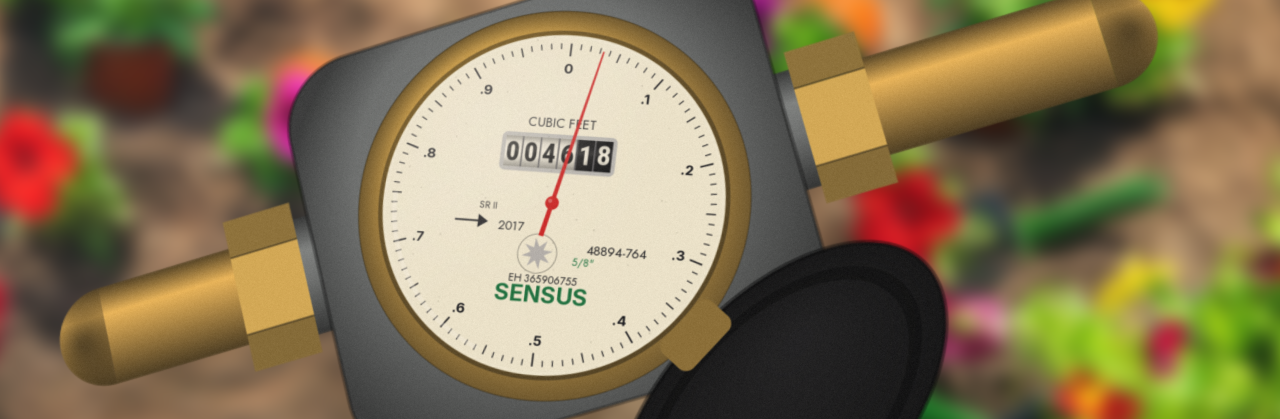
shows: value=4618.03 unit=ft³
